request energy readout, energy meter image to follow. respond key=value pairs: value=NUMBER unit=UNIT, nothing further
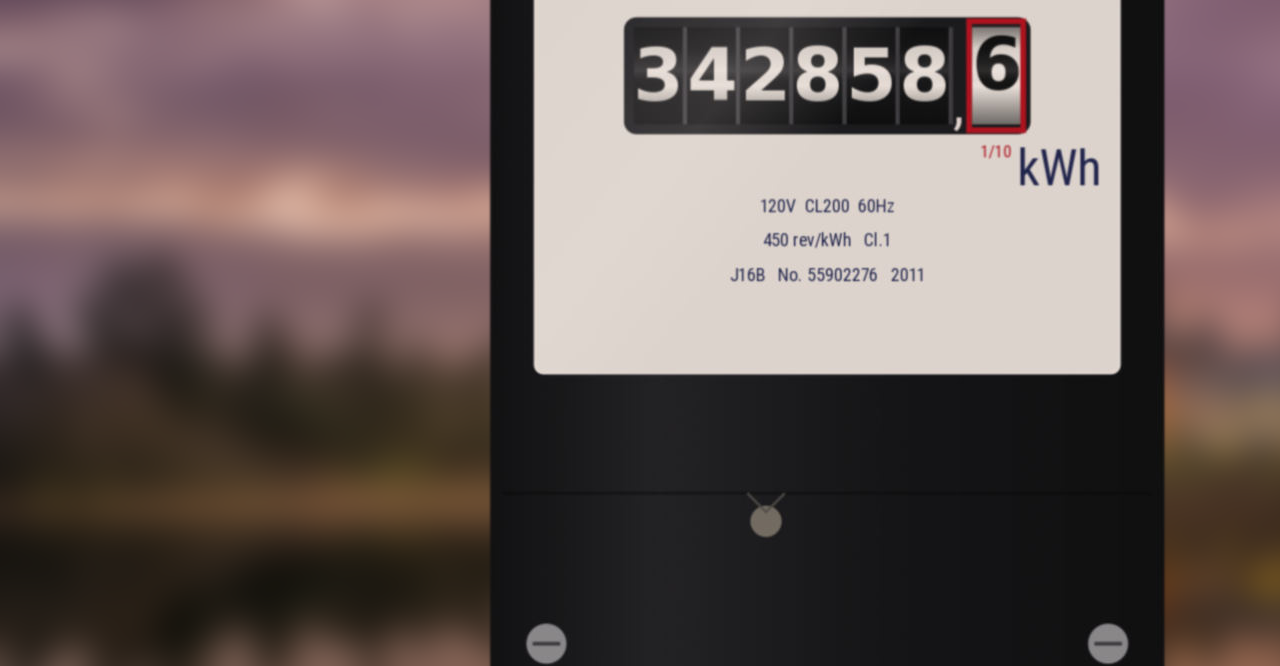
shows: value=342858.6 unit=kWh
